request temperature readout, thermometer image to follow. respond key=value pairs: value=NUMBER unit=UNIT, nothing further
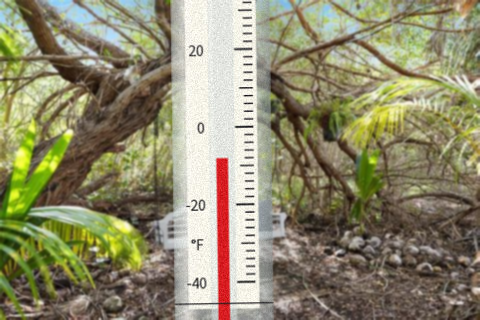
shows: value=-8 unit=°F
